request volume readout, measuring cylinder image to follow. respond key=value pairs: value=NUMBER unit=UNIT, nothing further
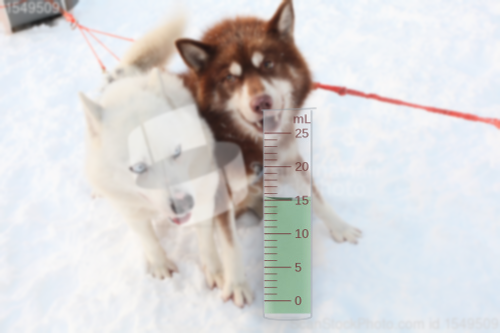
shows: value=15 unit=mL
